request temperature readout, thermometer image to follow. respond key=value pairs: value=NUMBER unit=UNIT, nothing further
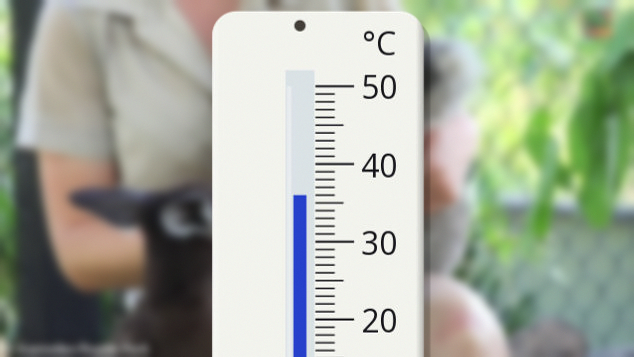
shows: value=36 unit=°C
